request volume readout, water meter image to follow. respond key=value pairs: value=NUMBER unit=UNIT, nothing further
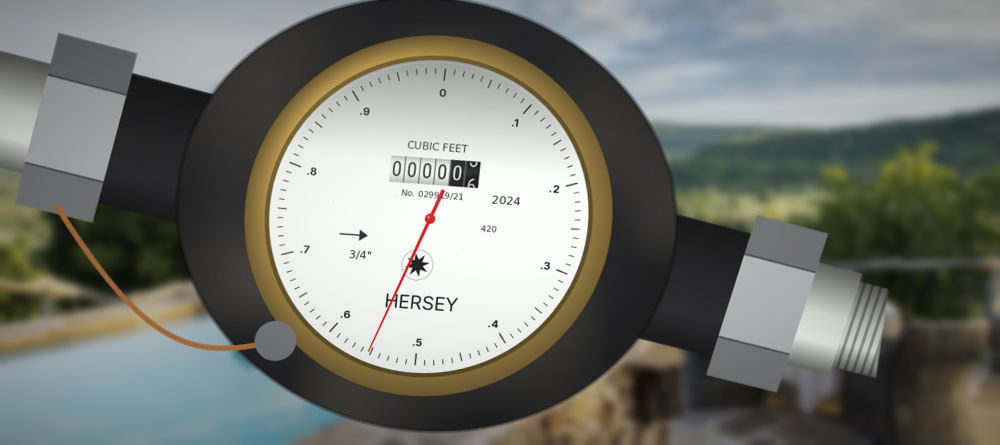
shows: value=5.55 unit=ft³
